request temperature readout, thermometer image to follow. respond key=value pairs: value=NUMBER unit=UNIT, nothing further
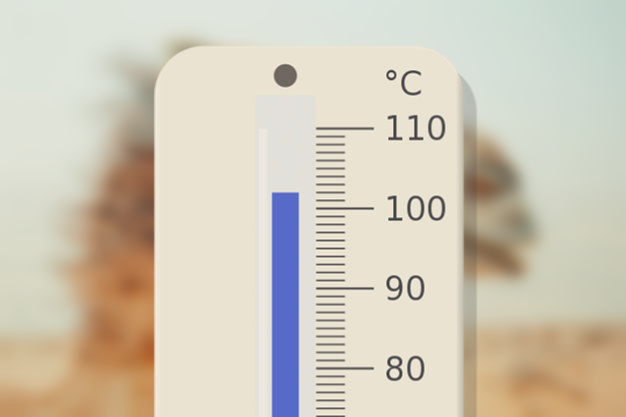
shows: value=102 unit=°C
